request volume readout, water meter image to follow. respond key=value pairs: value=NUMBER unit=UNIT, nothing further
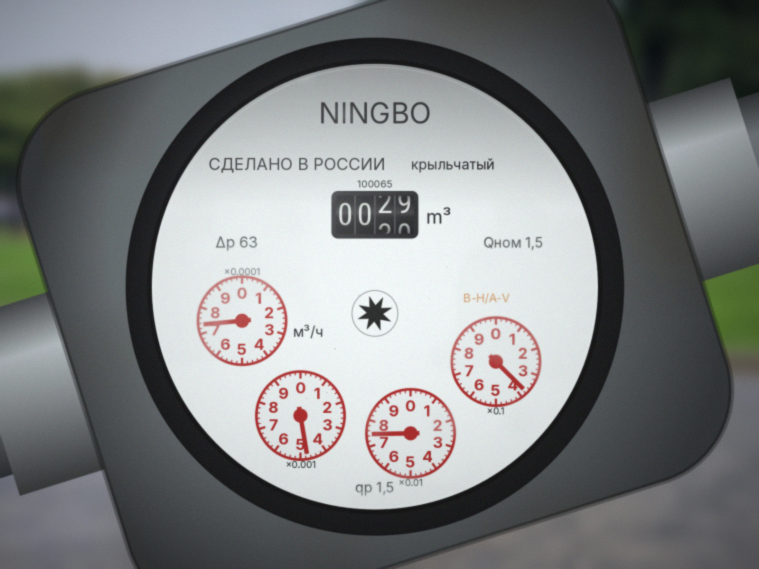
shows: value=29.3747 unit=m³
